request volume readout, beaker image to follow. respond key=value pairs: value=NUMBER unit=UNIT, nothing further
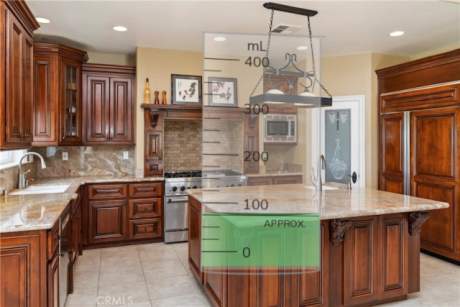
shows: value=75 unit=mL
